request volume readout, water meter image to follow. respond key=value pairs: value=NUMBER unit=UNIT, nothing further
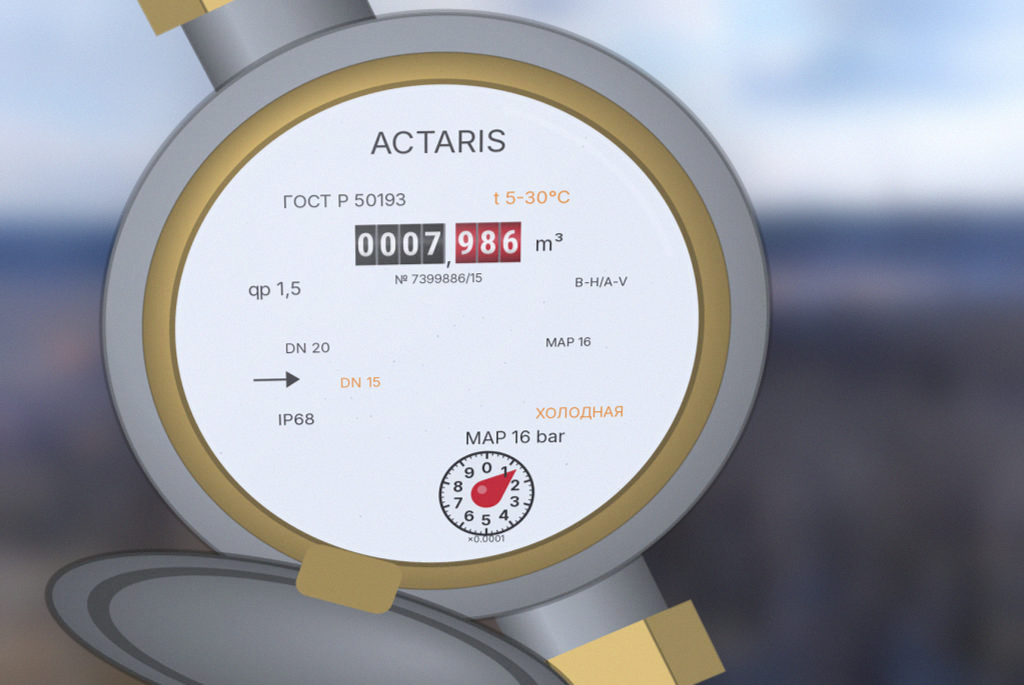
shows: value=7.9861 unit=m³
